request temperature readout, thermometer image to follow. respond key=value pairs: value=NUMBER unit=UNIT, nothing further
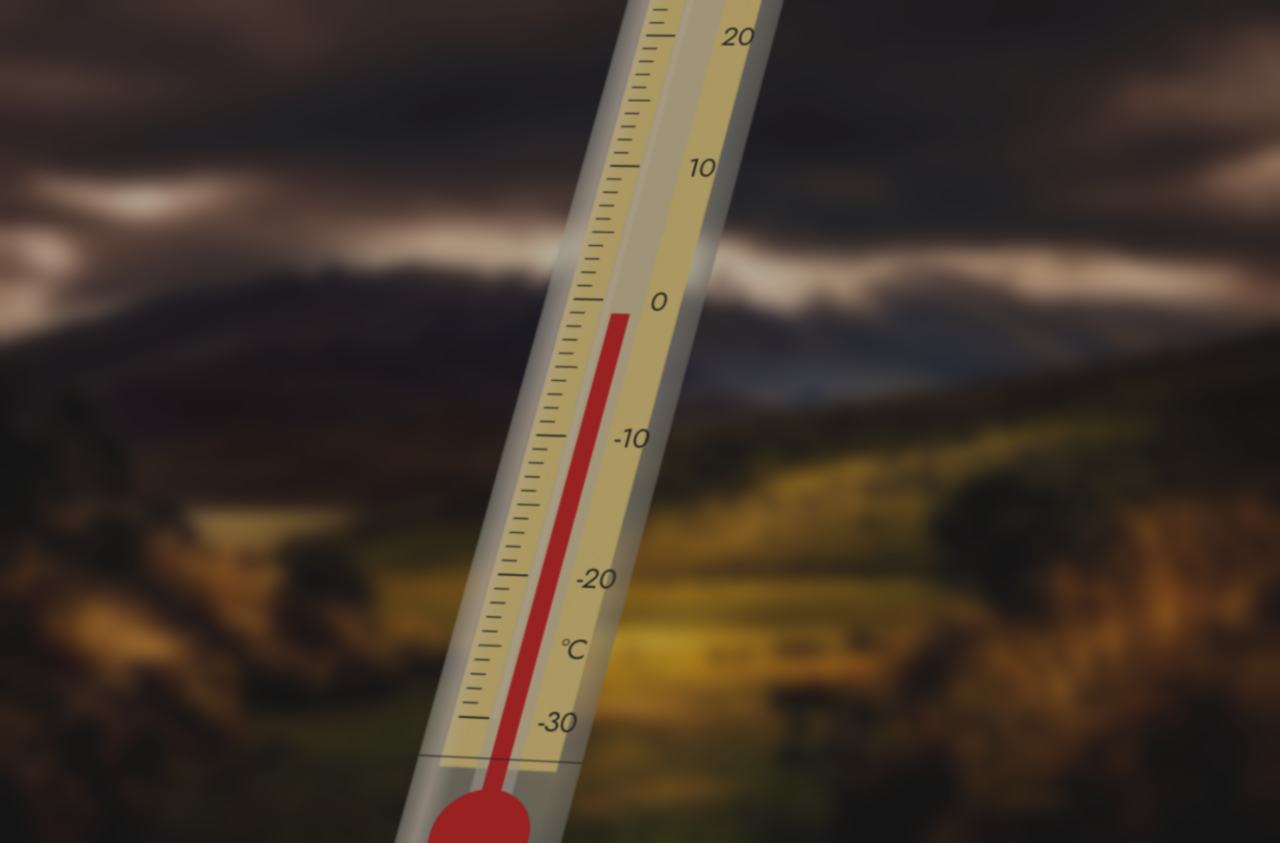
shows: value=-1 unit=°C
